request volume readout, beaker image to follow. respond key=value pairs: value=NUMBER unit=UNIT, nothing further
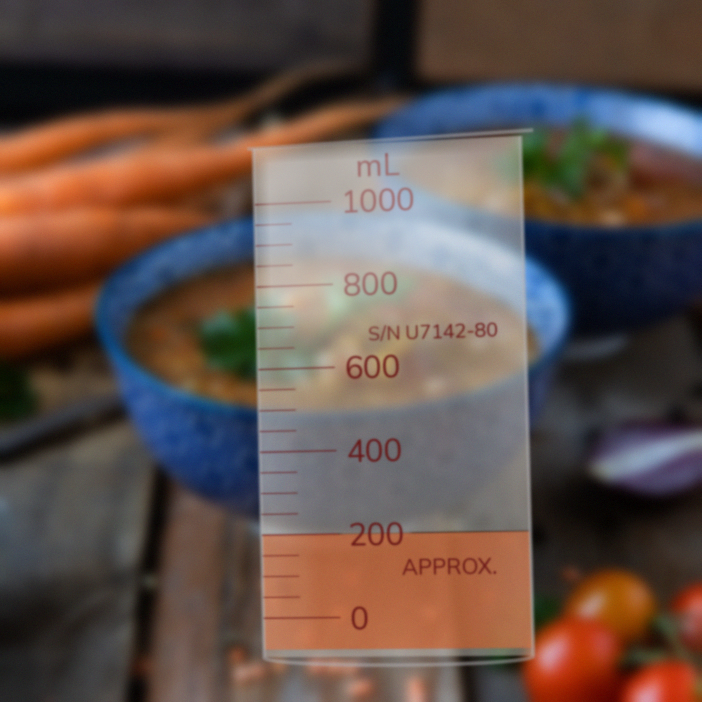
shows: value=200 unit=mL
